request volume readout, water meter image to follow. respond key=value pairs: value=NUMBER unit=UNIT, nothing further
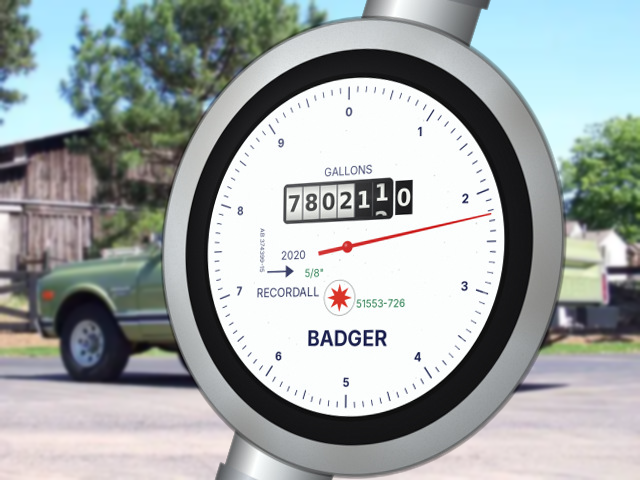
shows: value=7802112.2 unit=gal
